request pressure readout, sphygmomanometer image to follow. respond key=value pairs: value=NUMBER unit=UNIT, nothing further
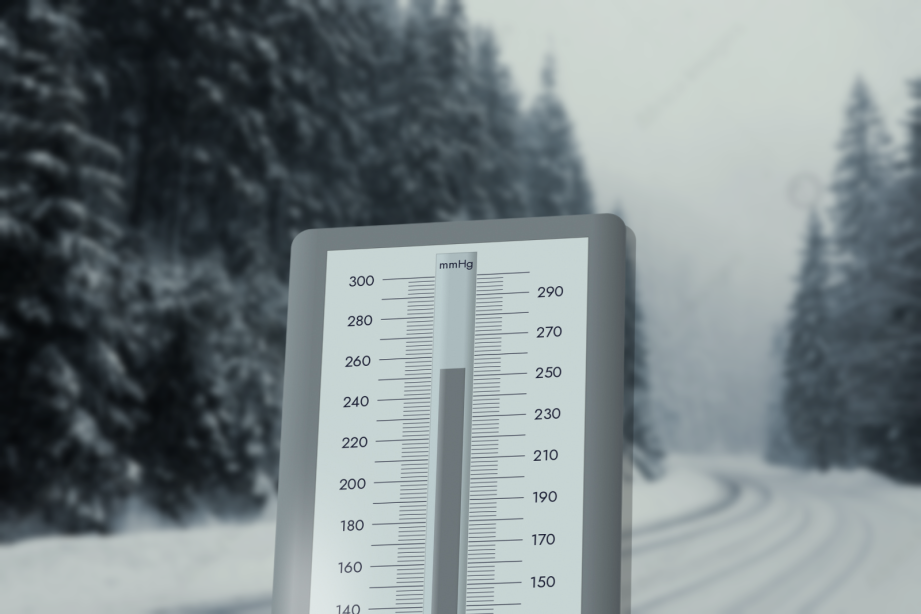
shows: value=254 unit=mmHg
